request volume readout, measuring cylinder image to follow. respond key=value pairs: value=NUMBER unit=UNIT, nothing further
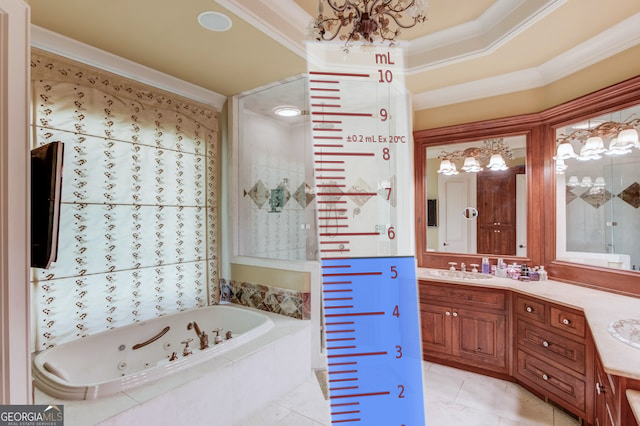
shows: value=5.4 unit=mL
